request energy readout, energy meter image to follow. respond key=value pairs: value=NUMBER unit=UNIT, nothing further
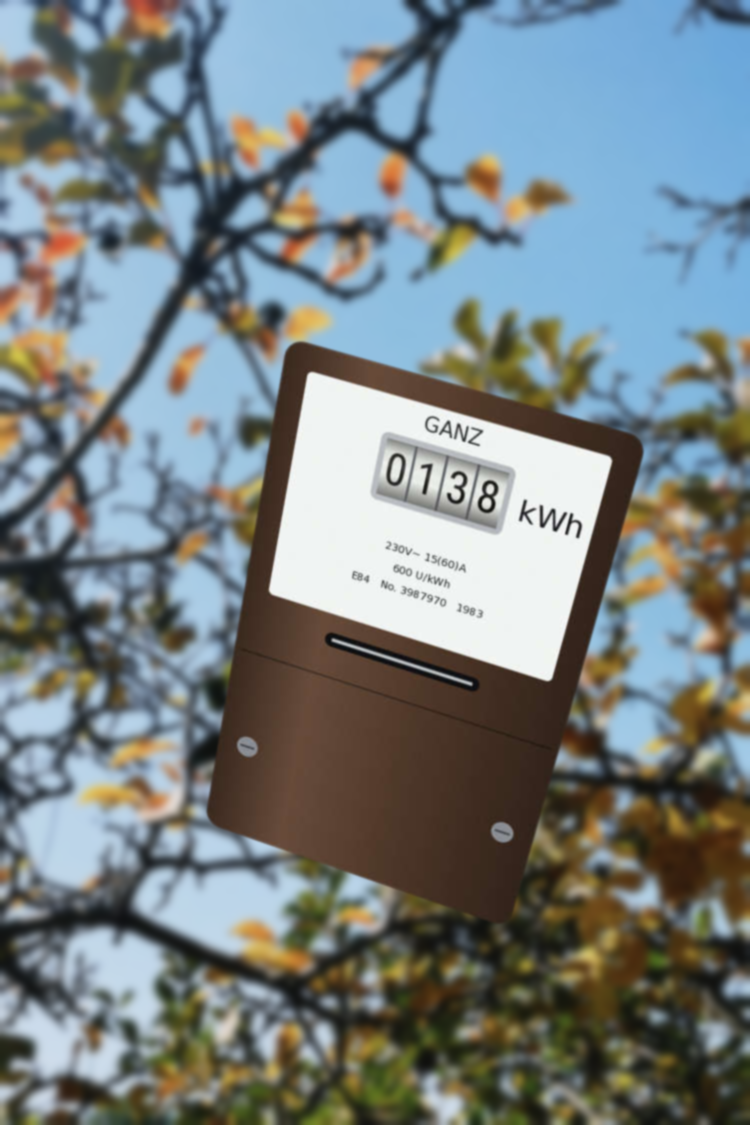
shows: value=138 unit=kWh
